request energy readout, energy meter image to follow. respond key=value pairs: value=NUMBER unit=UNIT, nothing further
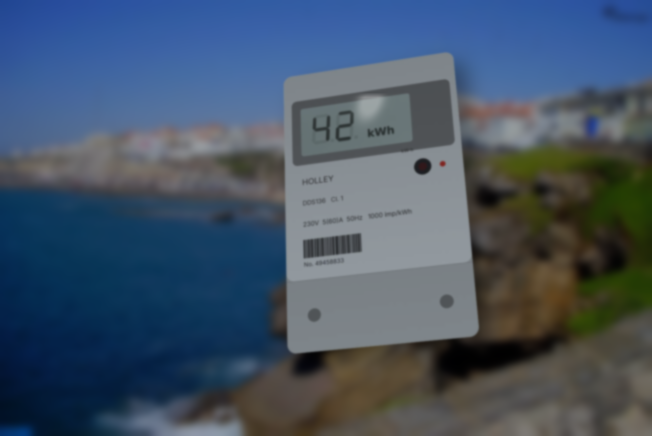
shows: value=42 unit=kWh
